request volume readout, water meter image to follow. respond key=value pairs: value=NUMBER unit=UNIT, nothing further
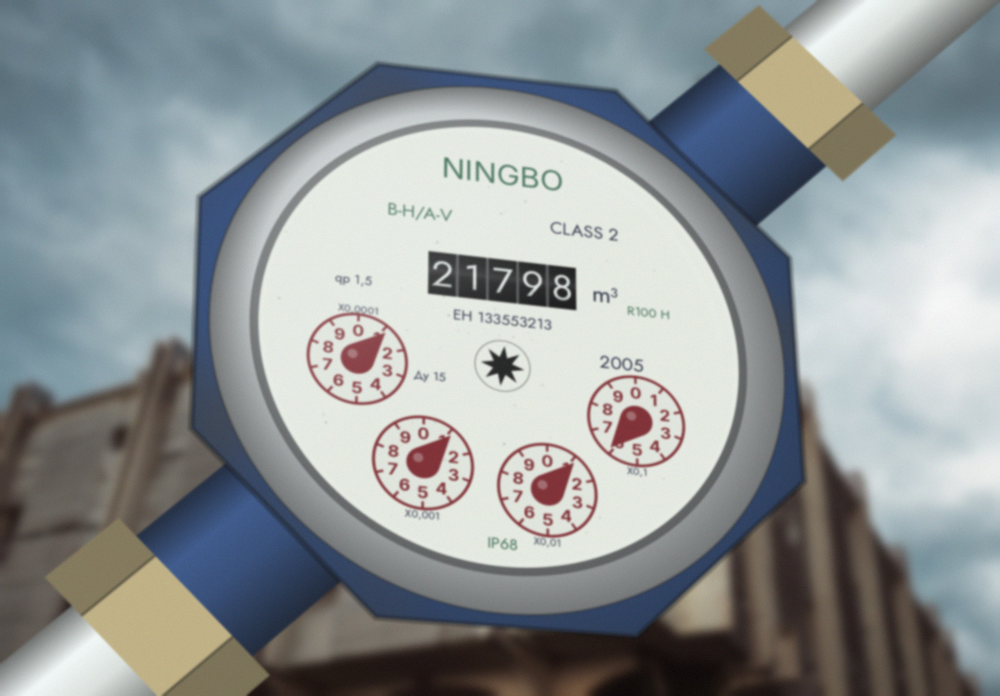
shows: value=21798.6111 unit=m³
